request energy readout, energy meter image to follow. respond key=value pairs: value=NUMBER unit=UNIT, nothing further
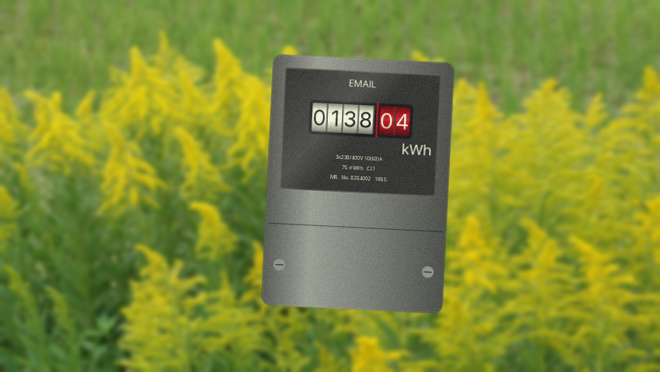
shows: value=138.04 unit=kWh
